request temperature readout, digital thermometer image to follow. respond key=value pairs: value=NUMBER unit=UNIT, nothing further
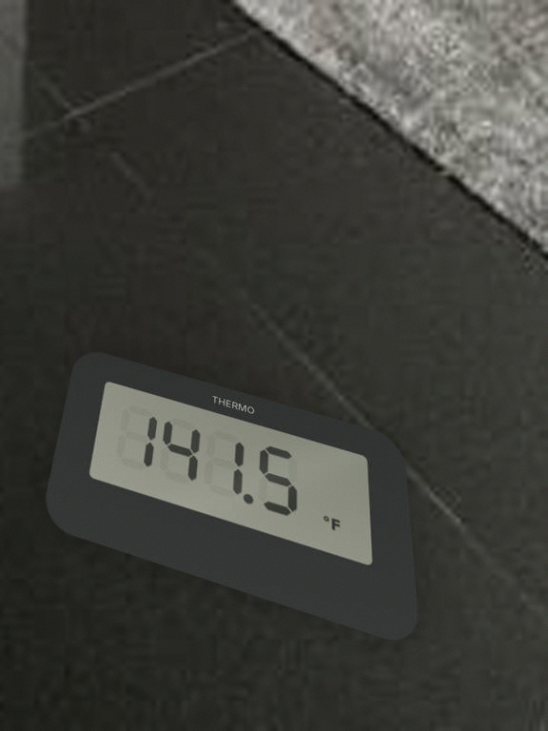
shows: value=141.5 unit=°F
